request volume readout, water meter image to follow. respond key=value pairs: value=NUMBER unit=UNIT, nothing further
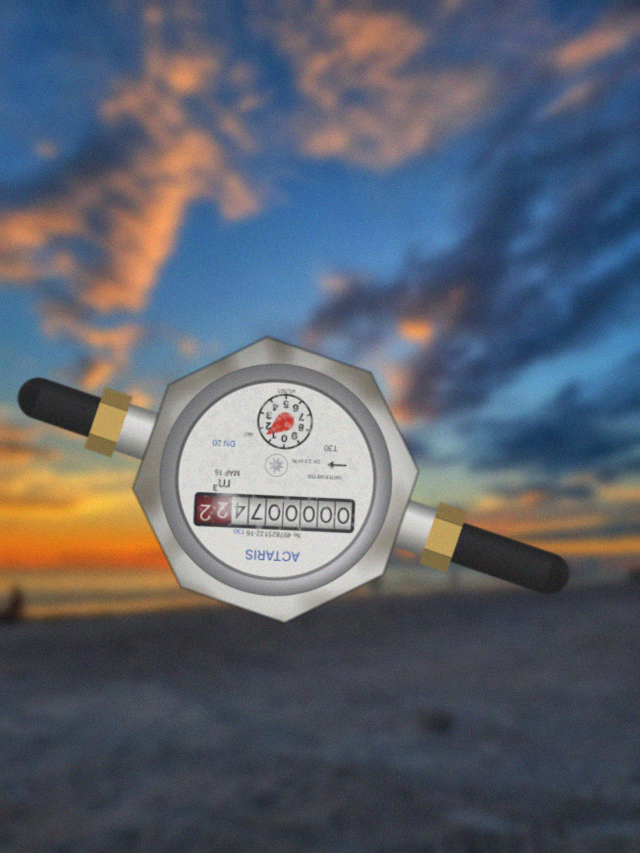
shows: value=74.221 unit=m³
